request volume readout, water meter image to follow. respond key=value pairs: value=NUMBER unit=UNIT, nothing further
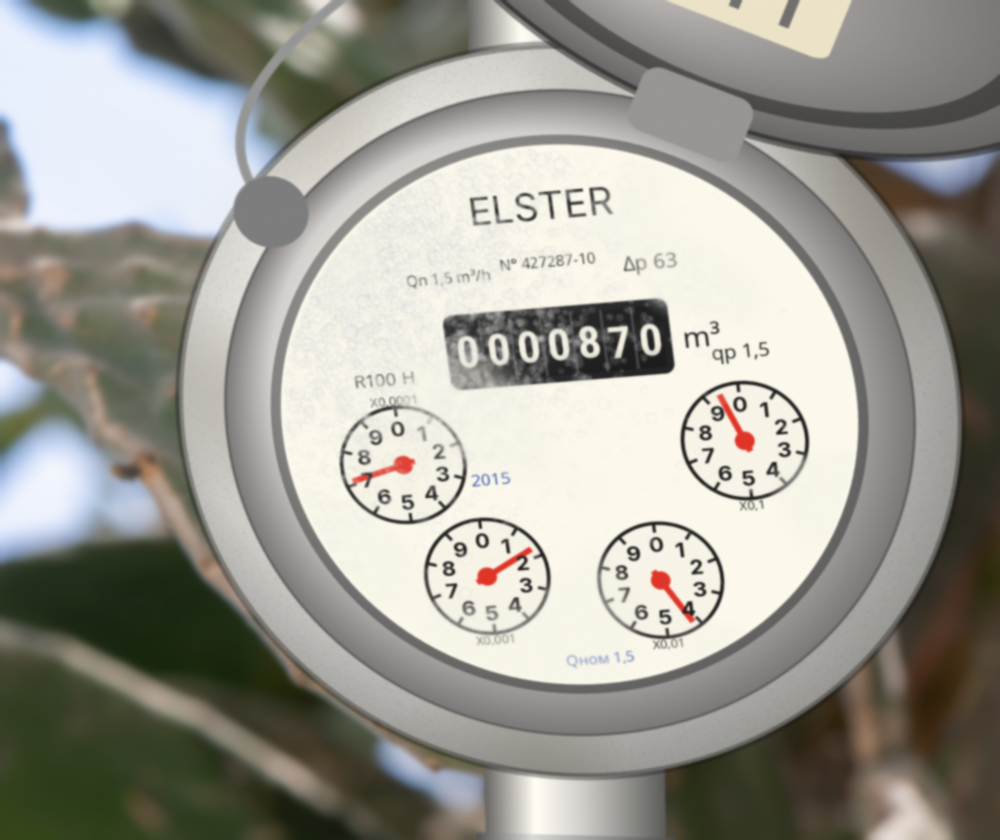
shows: value=869.9417 unit=m³
